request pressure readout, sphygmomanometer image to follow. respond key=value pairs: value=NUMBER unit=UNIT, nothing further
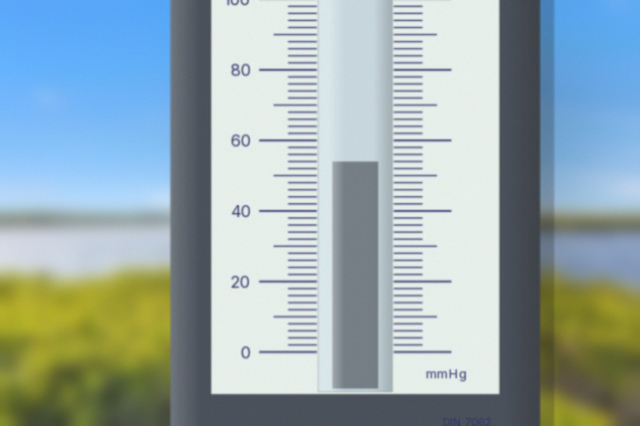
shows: value=54 unit=mmHg
